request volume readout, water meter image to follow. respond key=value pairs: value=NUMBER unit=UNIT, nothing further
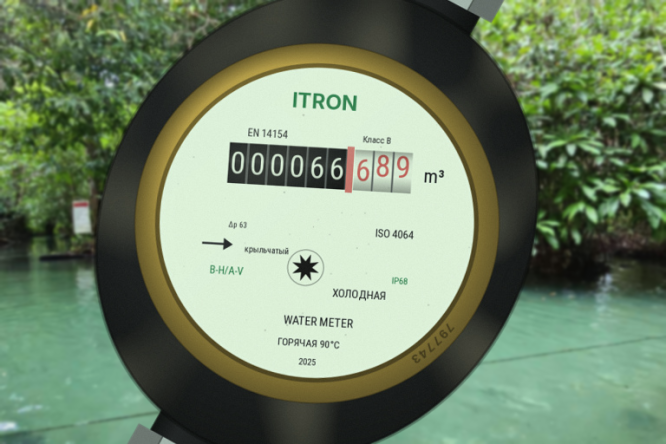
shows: value=66.689 unit=m³
